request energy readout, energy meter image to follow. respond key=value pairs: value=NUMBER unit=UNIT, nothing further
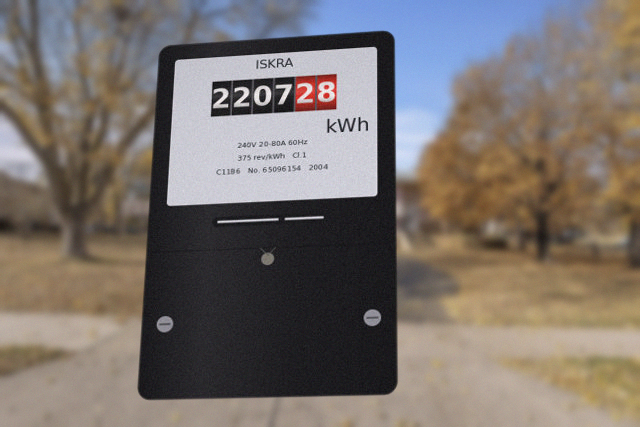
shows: value=2207.28 unit=kWh
